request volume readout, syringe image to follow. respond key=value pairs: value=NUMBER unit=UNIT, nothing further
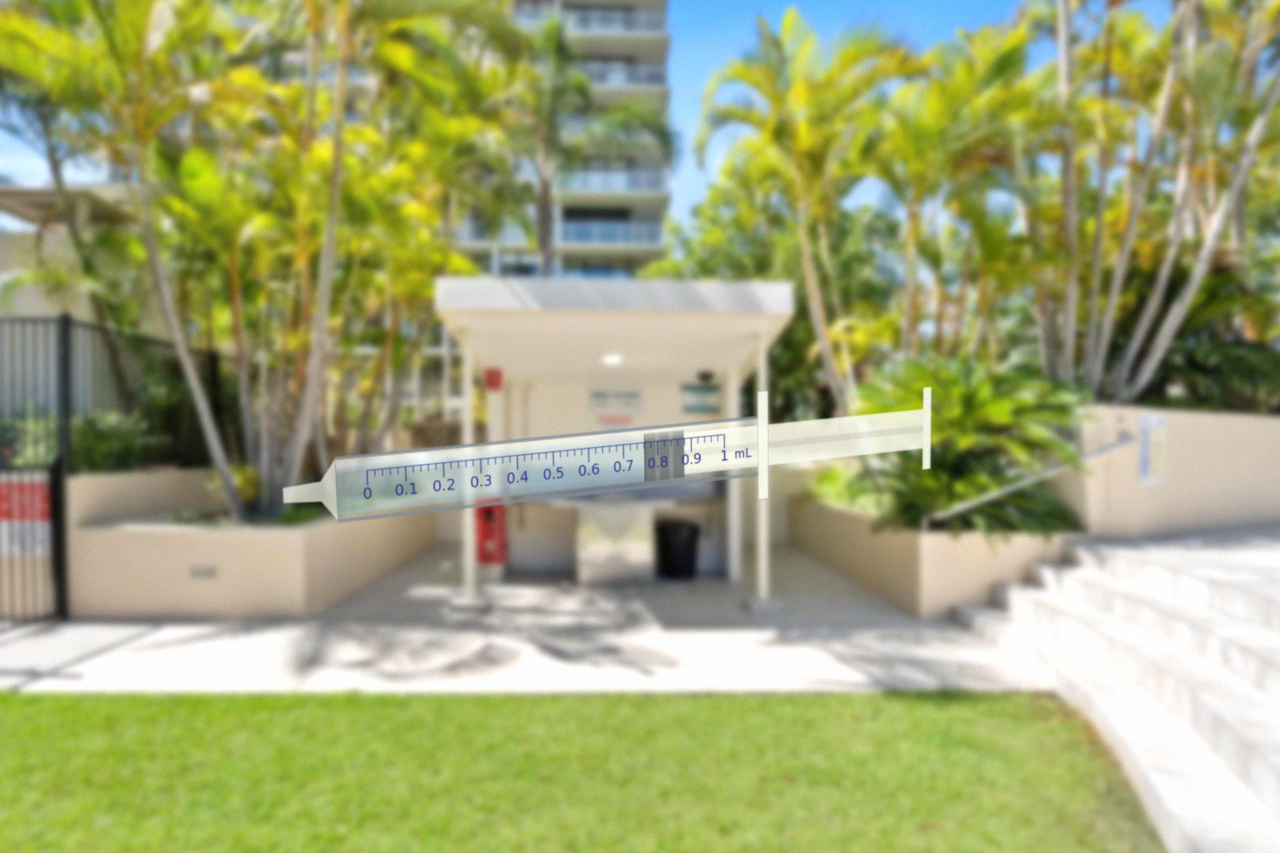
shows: value=0.76 unit=mL
